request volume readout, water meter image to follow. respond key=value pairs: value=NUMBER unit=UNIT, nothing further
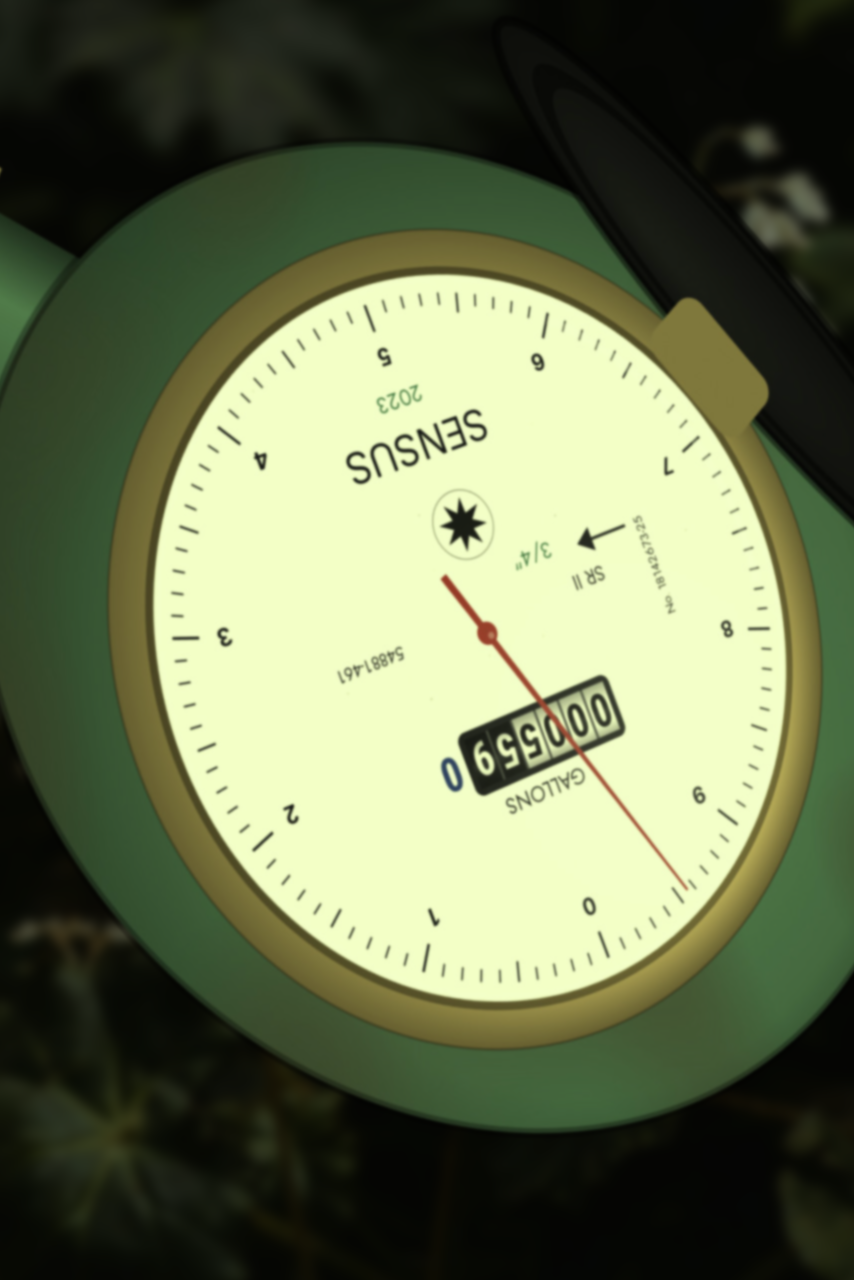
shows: value=5589.4 unit=gal
